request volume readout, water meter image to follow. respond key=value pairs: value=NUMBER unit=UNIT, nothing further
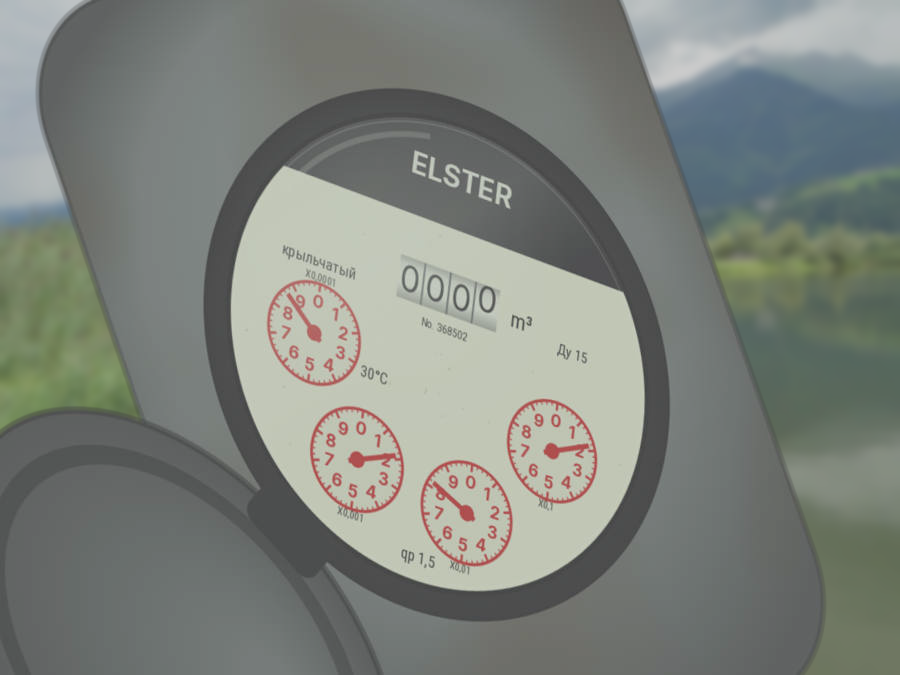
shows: value=0.1818 unit=m³
